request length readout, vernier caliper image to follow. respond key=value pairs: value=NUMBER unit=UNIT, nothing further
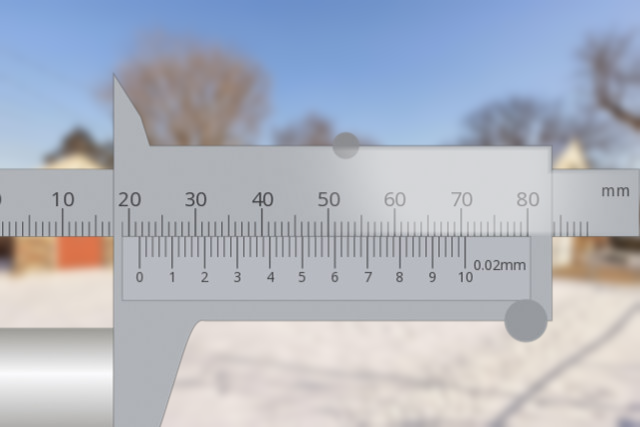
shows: value=21.6 unit=mm
